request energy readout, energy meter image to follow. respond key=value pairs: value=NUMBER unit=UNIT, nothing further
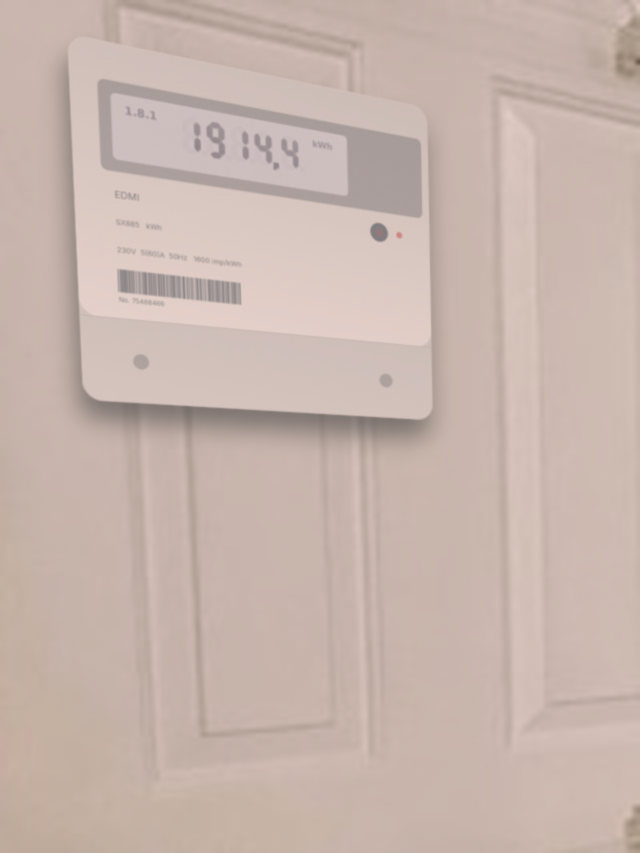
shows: value=1914.4 unit=kWh
